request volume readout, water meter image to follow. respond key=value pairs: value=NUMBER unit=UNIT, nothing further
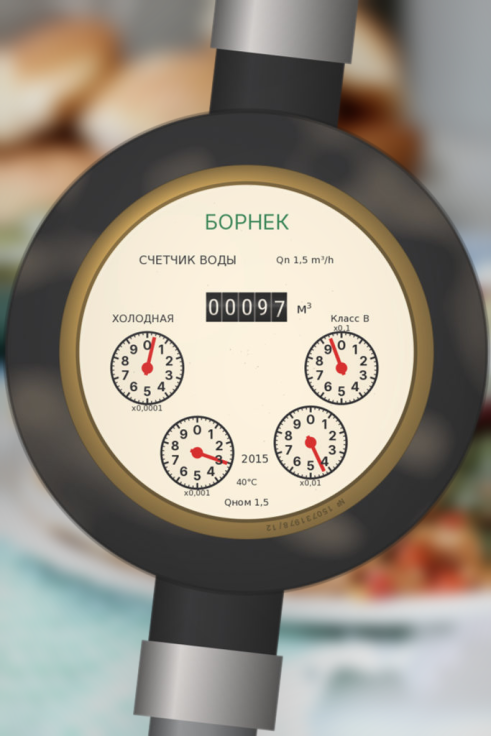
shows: value=96.9430 unit=m³
